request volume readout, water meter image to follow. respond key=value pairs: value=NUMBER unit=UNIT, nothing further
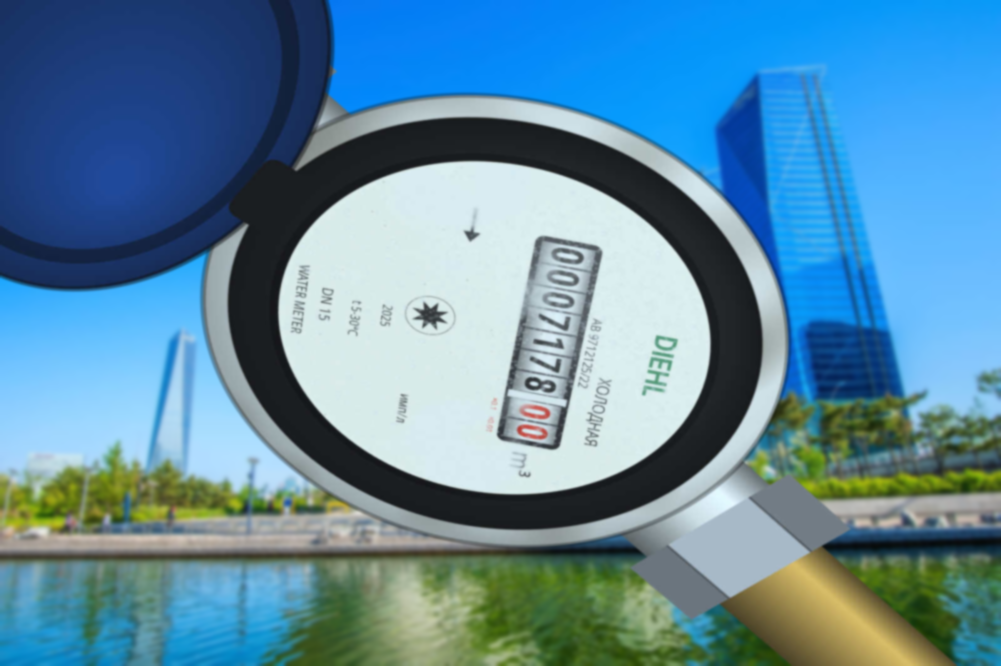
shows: value=7178.00 unit=m³
